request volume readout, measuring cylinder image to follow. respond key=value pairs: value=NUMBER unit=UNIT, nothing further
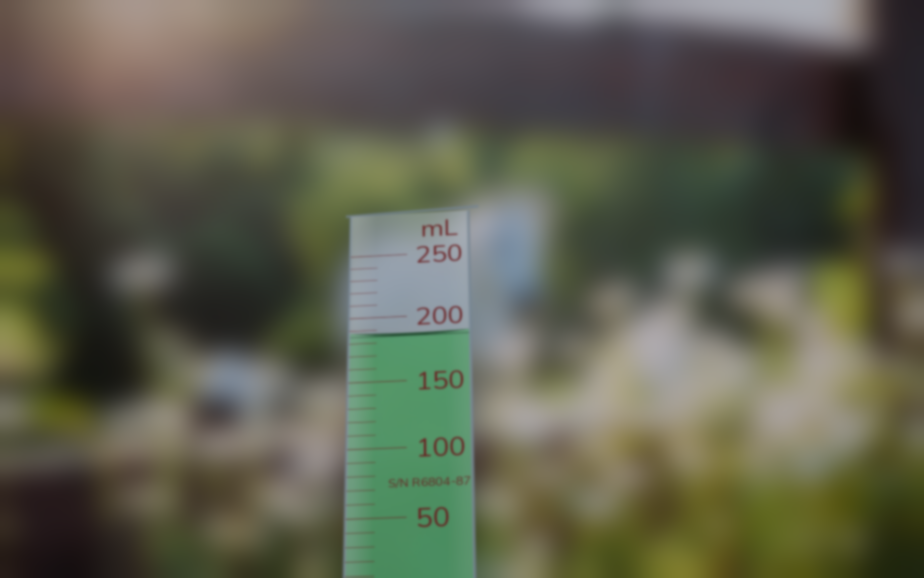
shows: value=185 unit=mL
